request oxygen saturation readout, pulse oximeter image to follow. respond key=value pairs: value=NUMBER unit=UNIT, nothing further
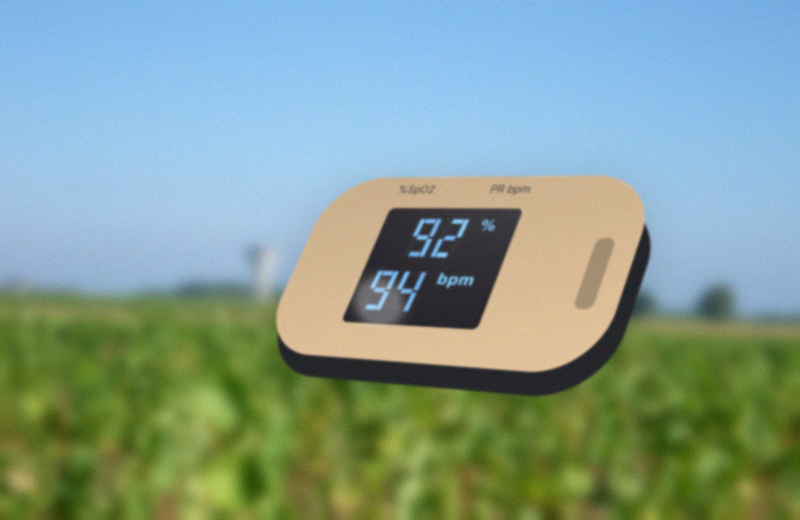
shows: value=92 unit=%
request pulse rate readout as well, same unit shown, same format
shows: value=94 unit=bpm
